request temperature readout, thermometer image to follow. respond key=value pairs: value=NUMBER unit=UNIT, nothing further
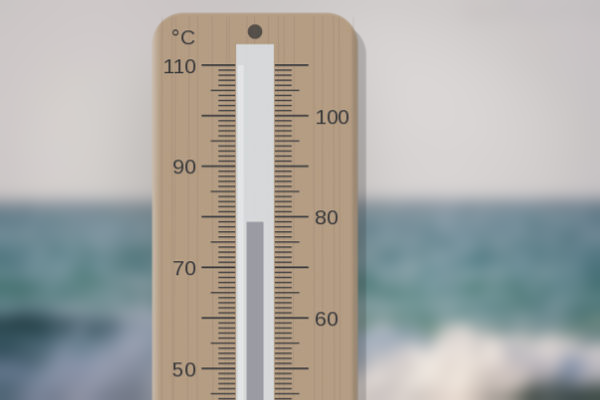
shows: value=79 unit=°C
